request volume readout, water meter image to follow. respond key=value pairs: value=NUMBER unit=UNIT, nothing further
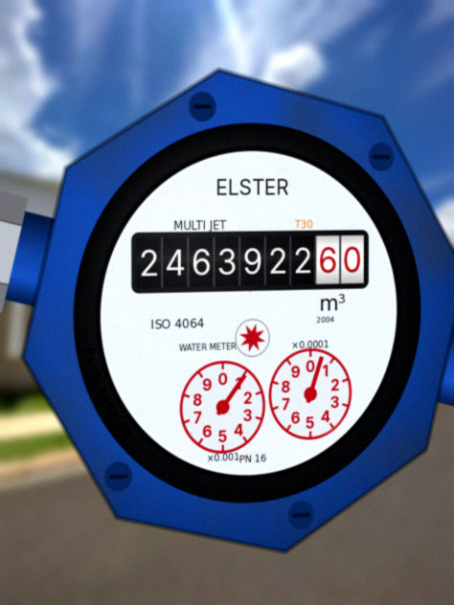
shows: value=2463922.6010 unit=m³
